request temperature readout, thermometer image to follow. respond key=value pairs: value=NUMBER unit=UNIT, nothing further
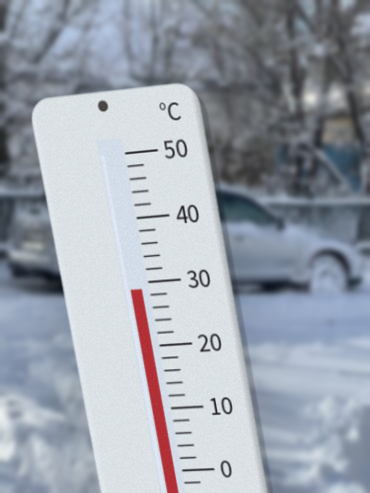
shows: value=29 unit=°C
